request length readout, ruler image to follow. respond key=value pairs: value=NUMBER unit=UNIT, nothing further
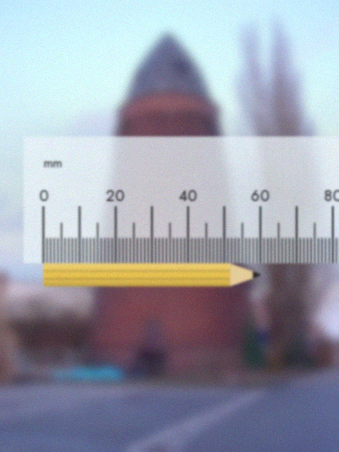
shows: value=60 unit=mm
